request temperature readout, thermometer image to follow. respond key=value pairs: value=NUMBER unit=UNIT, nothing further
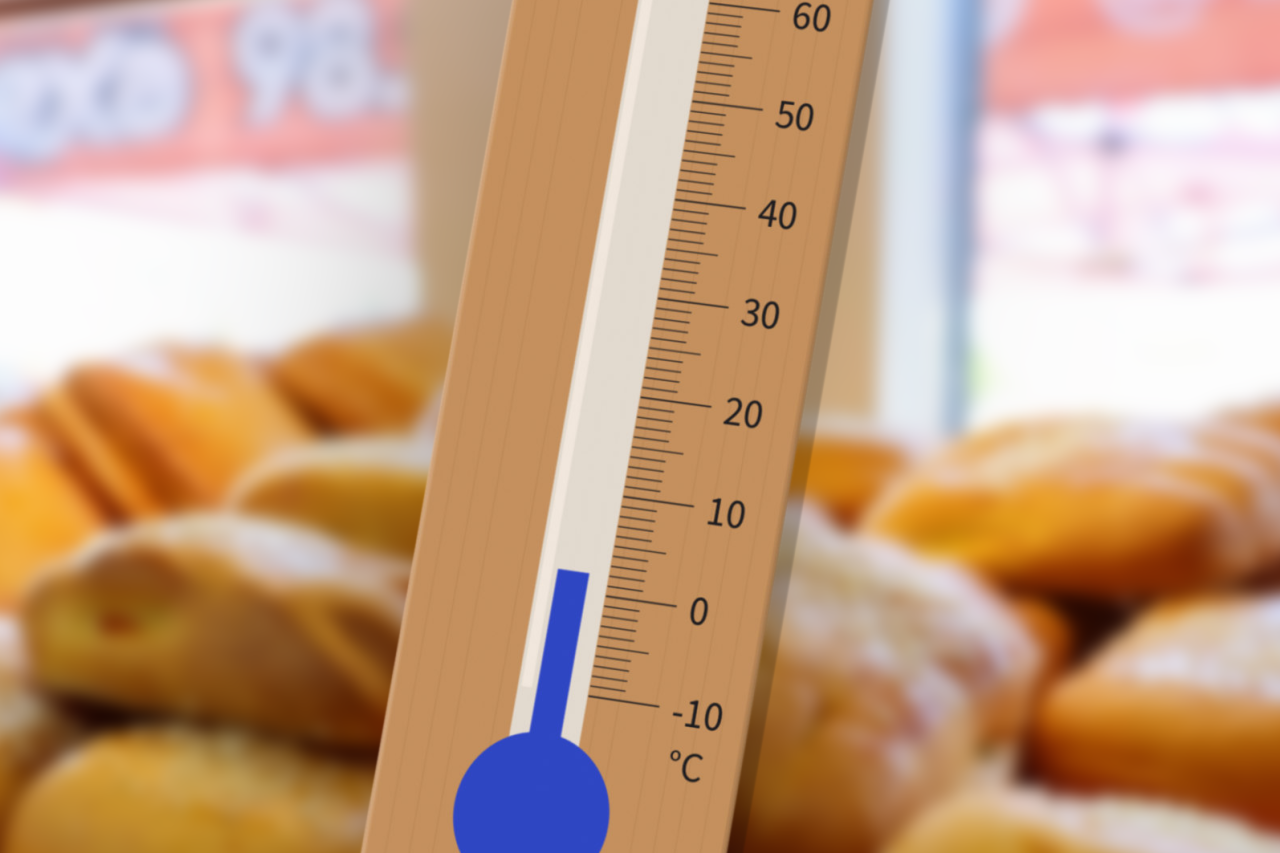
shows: value=2 unit=°C
